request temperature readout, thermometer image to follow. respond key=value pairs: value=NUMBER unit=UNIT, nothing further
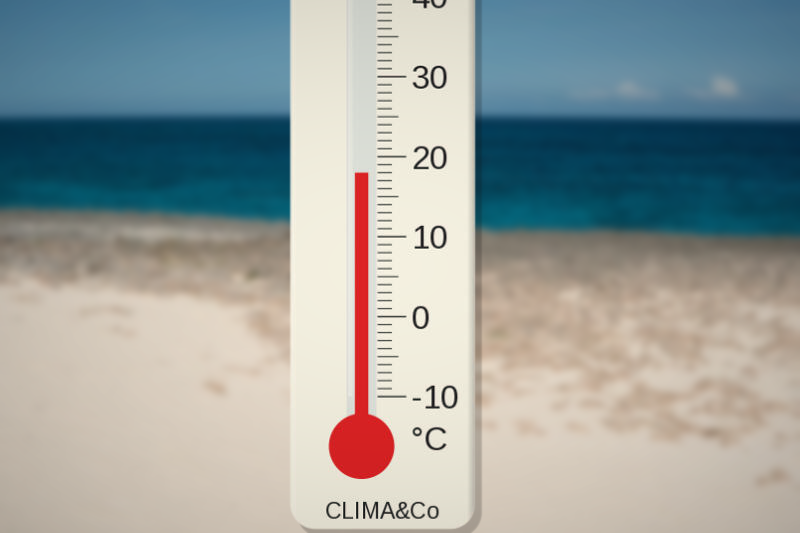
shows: value=18 unit=°C
